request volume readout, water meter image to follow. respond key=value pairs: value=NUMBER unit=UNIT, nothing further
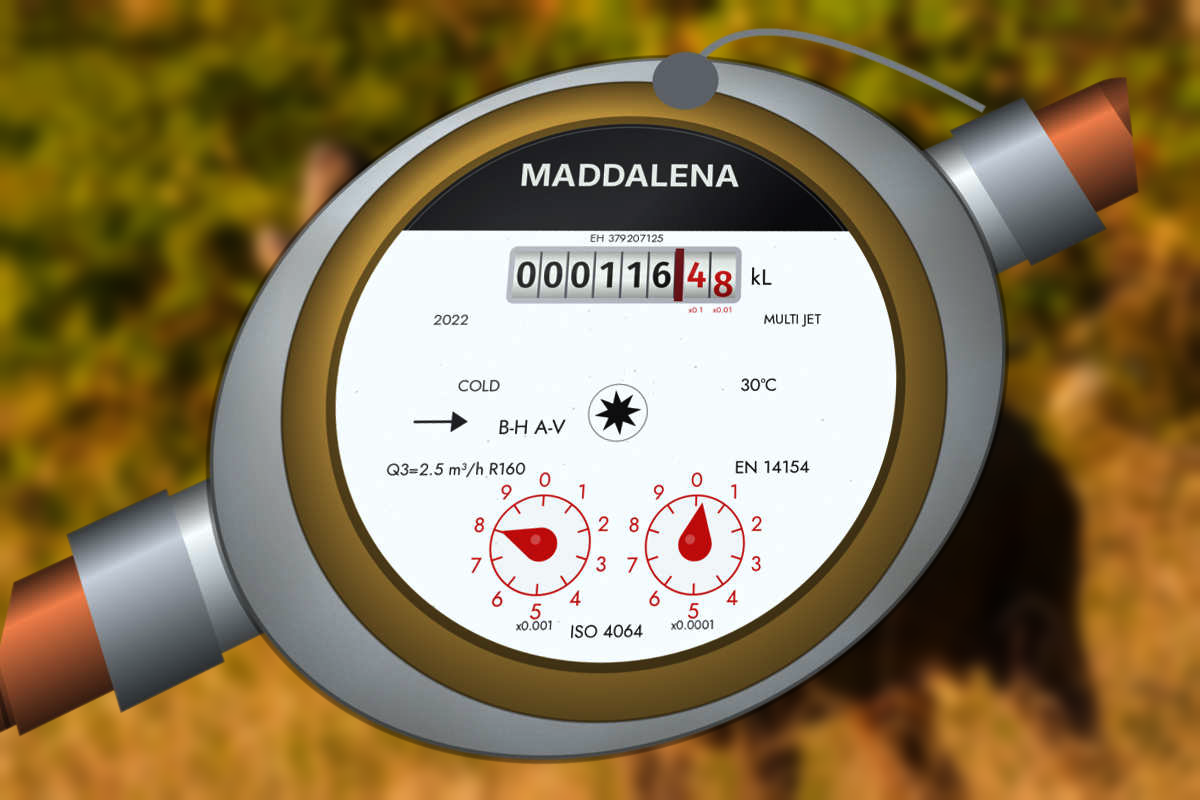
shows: value=116.4780 unit=kL
